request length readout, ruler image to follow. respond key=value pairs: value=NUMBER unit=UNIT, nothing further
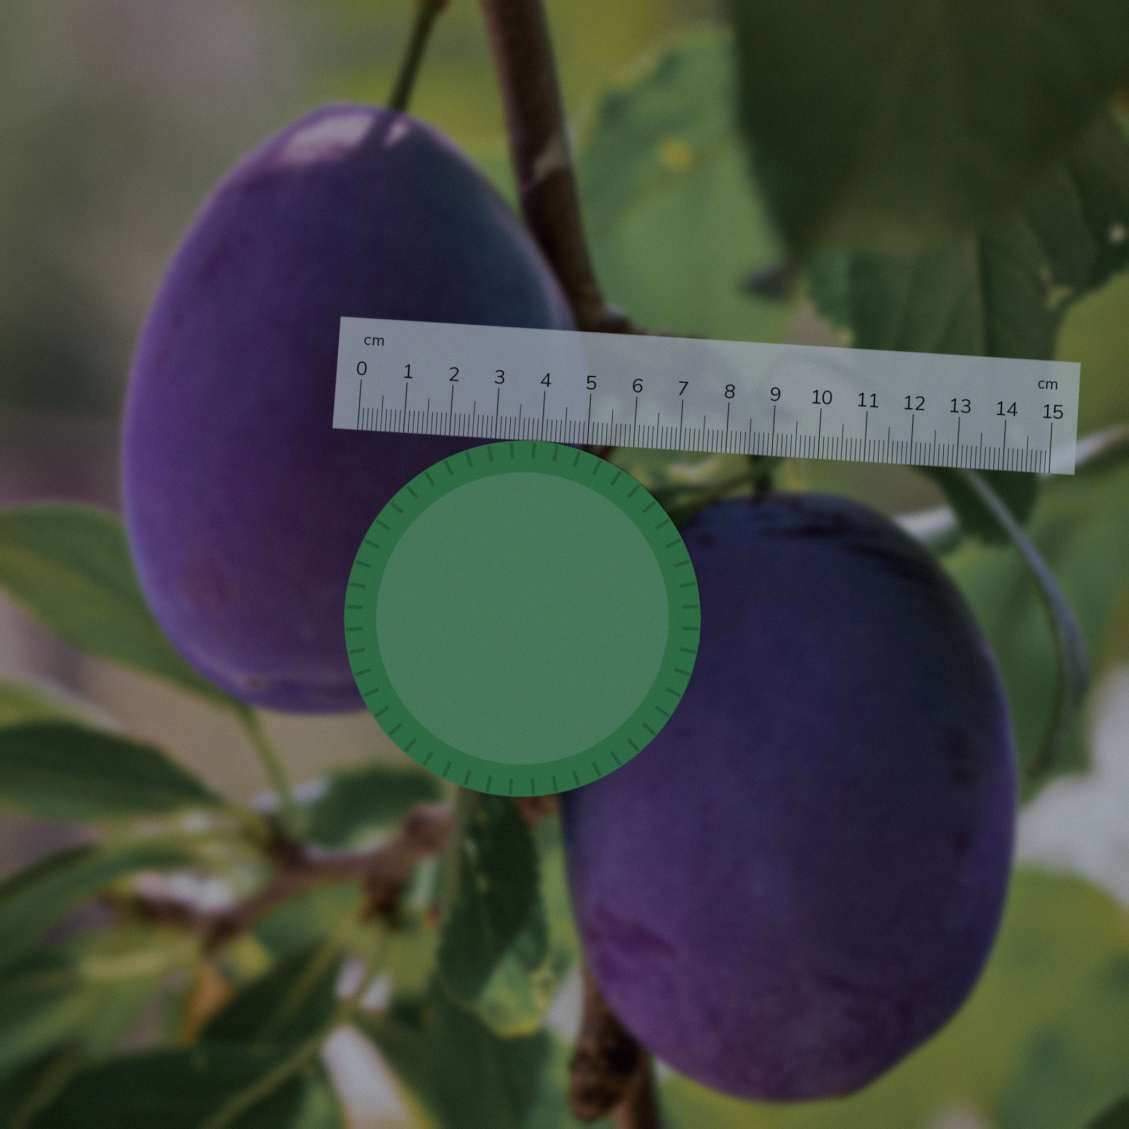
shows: value=7.7 unit=cm
